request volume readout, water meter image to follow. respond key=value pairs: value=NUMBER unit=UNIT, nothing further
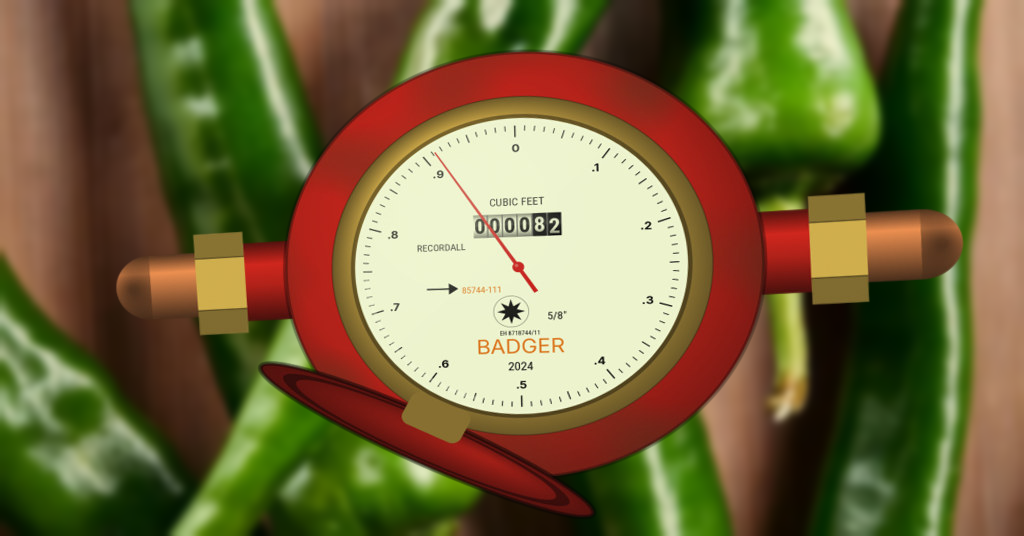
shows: value=81.91 unit=ft³
